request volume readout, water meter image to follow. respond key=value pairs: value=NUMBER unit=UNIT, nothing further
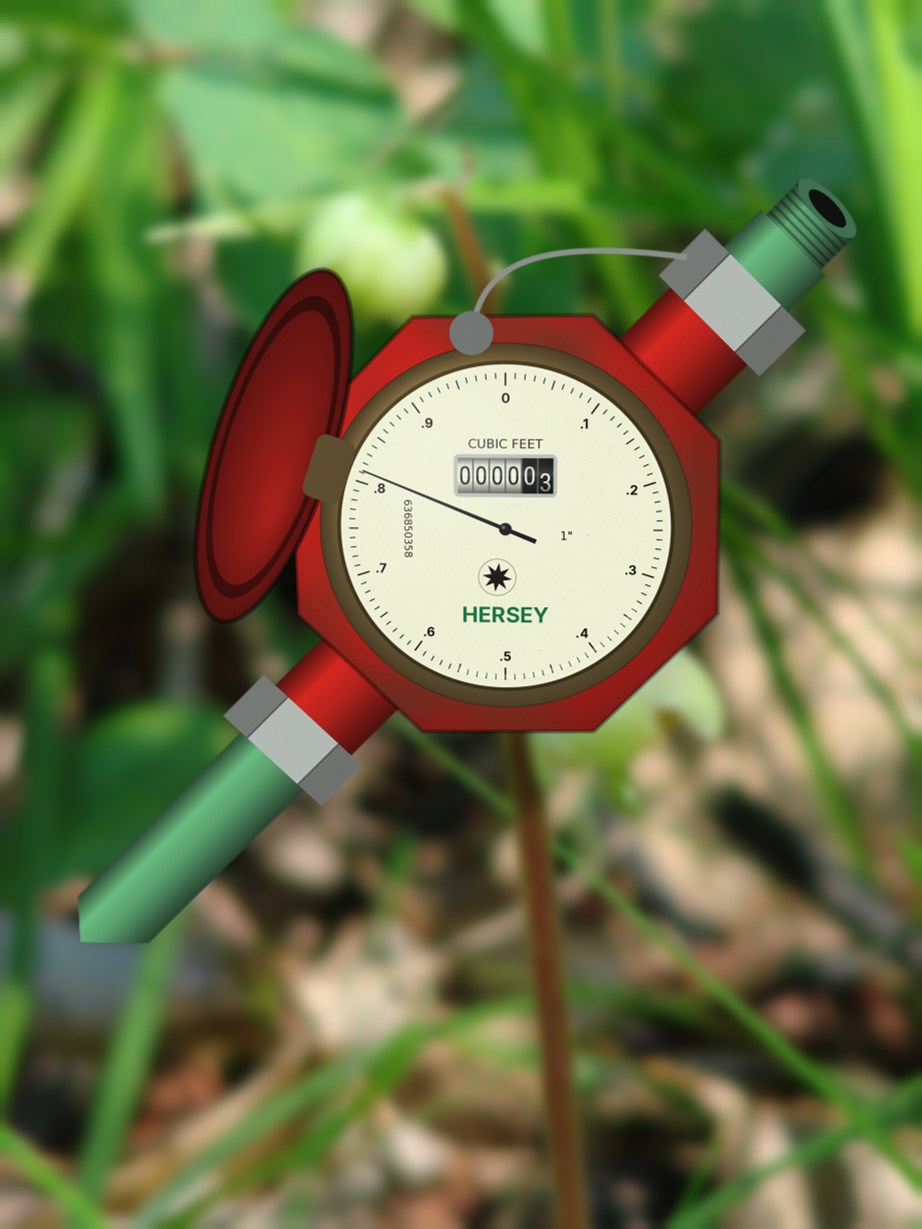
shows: value=2.81 unit=ft³
